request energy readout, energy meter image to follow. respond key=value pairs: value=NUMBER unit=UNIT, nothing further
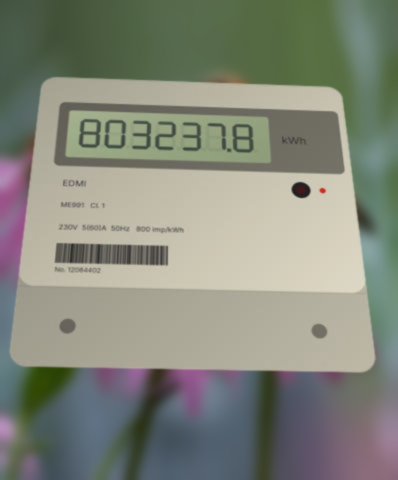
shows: value=803237.8 unit=kWh
